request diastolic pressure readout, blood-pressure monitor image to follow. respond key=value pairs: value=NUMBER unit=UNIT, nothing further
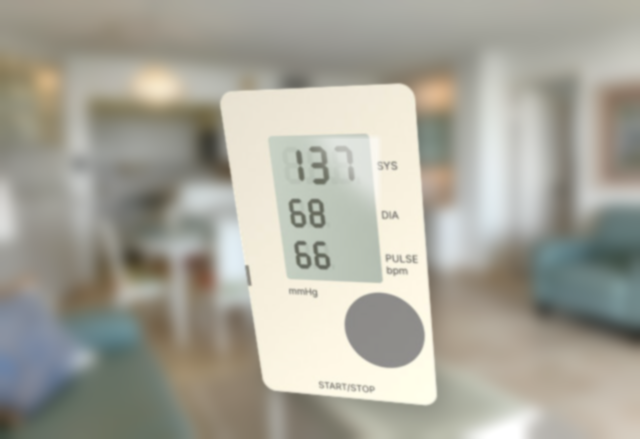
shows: value=68 unit=mmHg
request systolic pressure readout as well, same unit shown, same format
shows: value=137 unit=mmHg
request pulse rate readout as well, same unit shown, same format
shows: value=66 unit=bpm
